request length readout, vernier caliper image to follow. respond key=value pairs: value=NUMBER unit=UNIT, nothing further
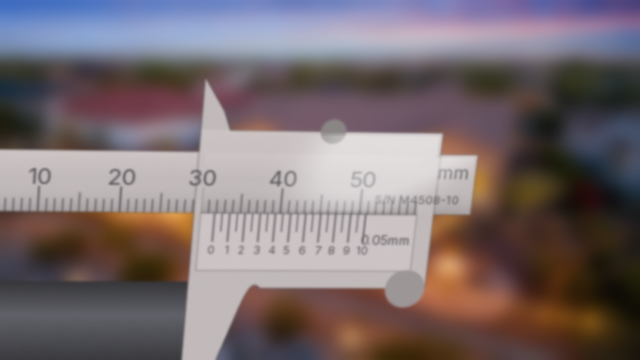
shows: value=31.8 unit=mm
